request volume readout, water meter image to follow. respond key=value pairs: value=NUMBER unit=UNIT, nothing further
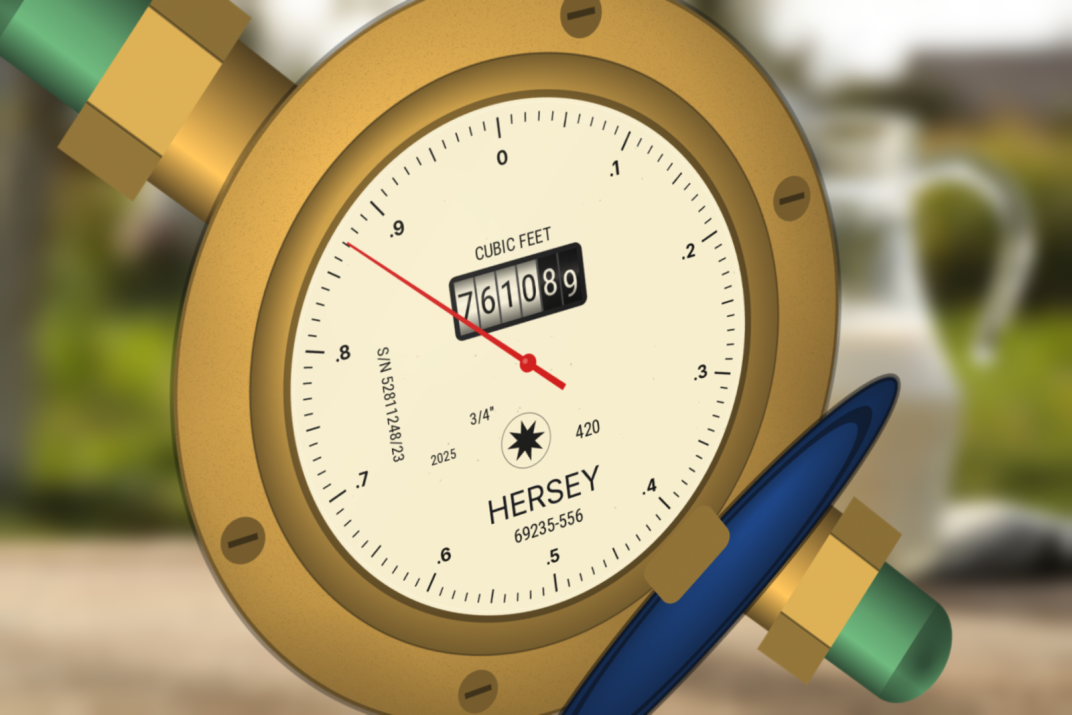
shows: value=761088.87 unit=ft³
